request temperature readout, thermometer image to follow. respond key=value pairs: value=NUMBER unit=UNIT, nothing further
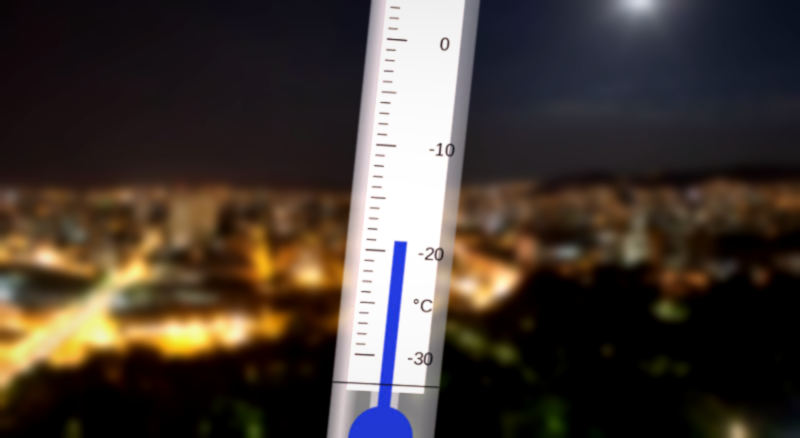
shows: value=-19 unit=°C
